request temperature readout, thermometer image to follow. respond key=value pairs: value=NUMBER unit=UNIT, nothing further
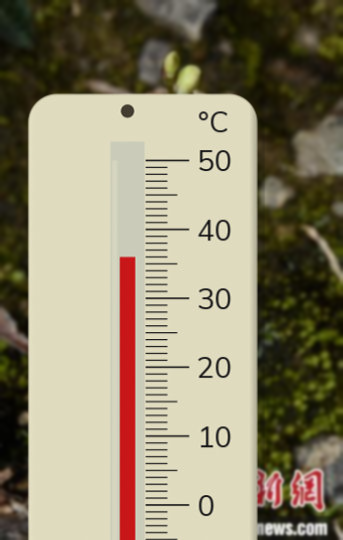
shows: value=36 unit=°C
